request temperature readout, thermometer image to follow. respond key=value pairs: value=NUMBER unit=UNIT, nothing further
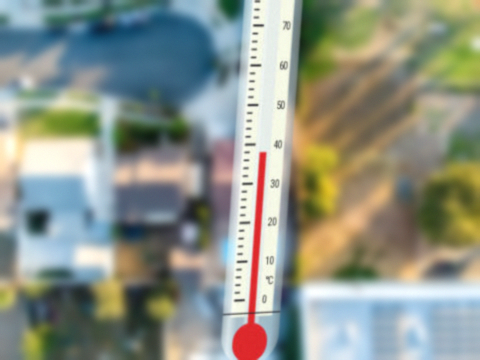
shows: value=38 unit=°C
